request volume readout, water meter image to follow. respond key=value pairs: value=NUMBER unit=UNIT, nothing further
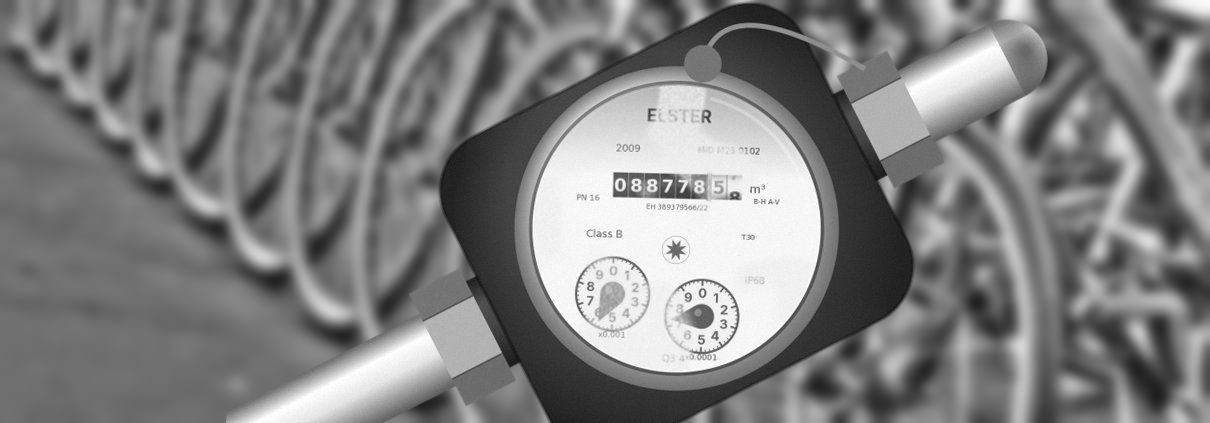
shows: value=88778.5757 unit=m³
